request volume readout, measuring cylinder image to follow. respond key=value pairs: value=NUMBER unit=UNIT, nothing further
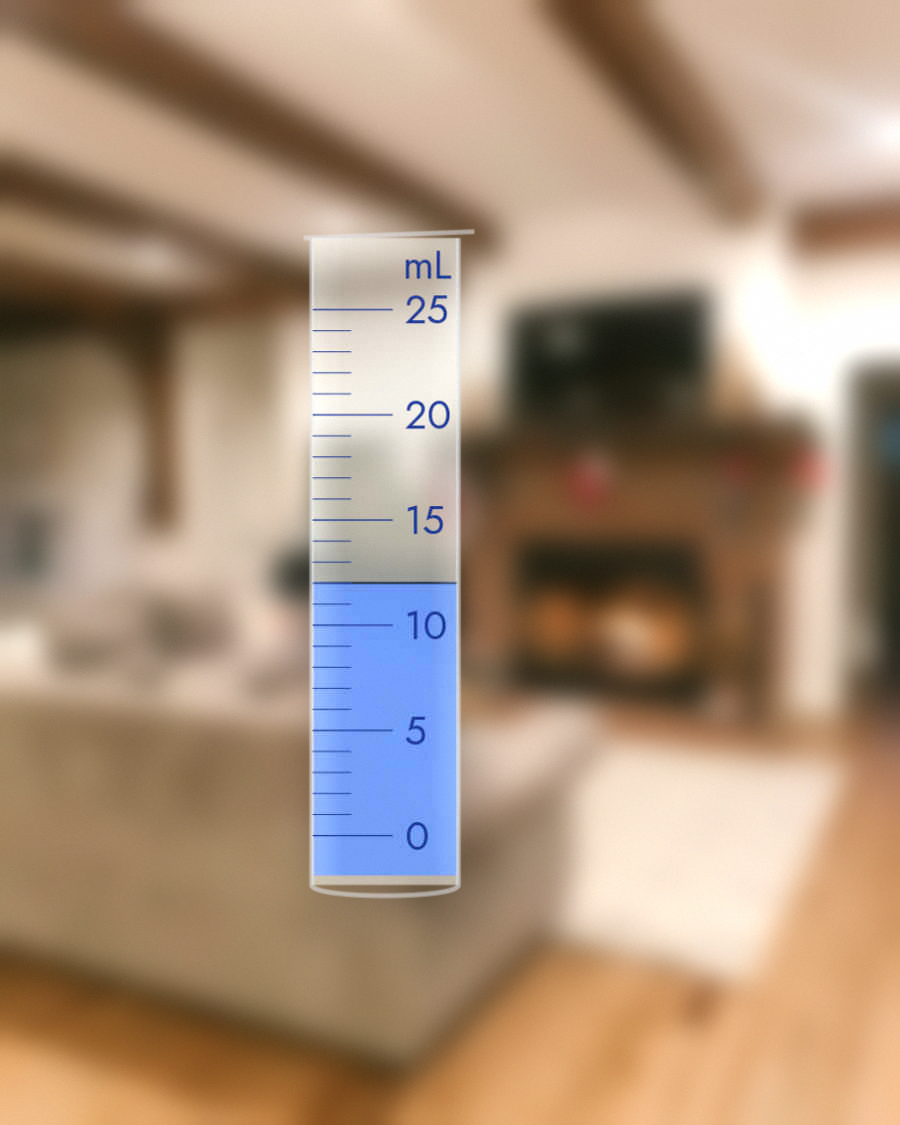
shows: value=12 unit=mL
